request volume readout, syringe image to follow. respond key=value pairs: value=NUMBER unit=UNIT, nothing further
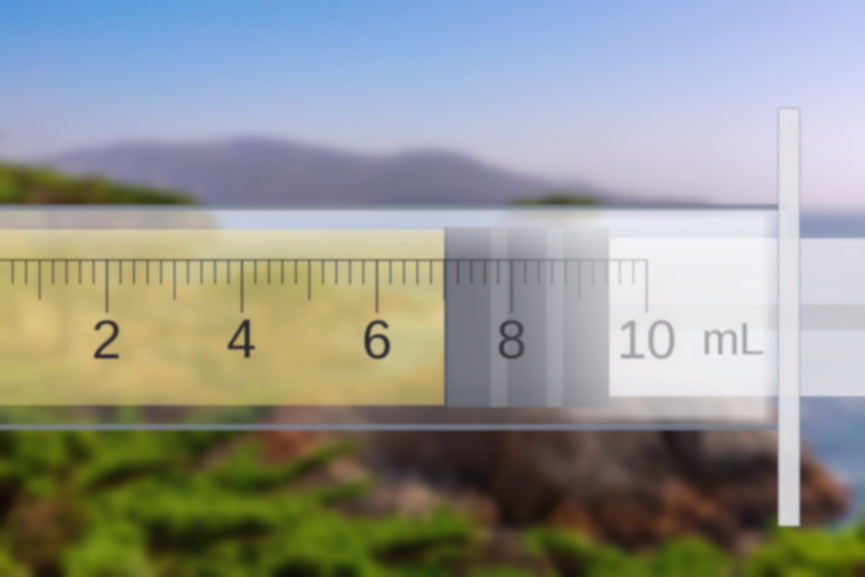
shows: value=7 unit=mL
